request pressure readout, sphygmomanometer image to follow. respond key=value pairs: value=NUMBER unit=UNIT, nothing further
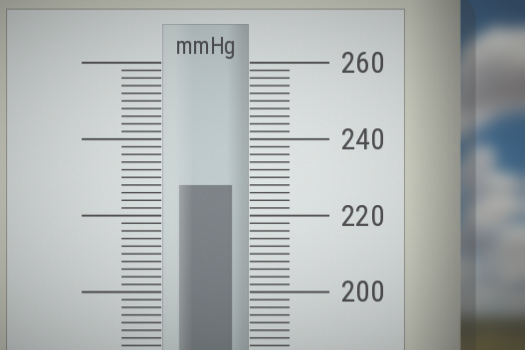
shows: value=228 unit=mmHg
